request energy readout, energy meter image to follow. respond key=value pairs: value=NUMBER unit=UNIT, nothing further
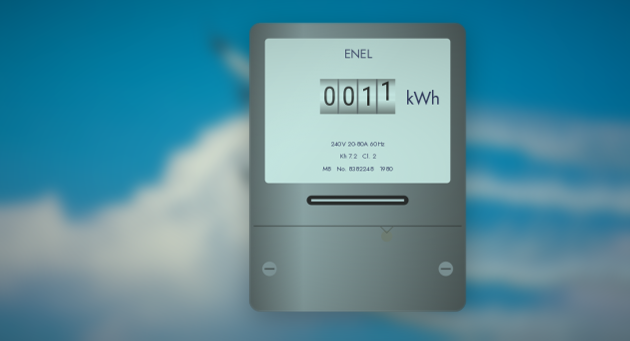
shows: value=11 unit=kWh
